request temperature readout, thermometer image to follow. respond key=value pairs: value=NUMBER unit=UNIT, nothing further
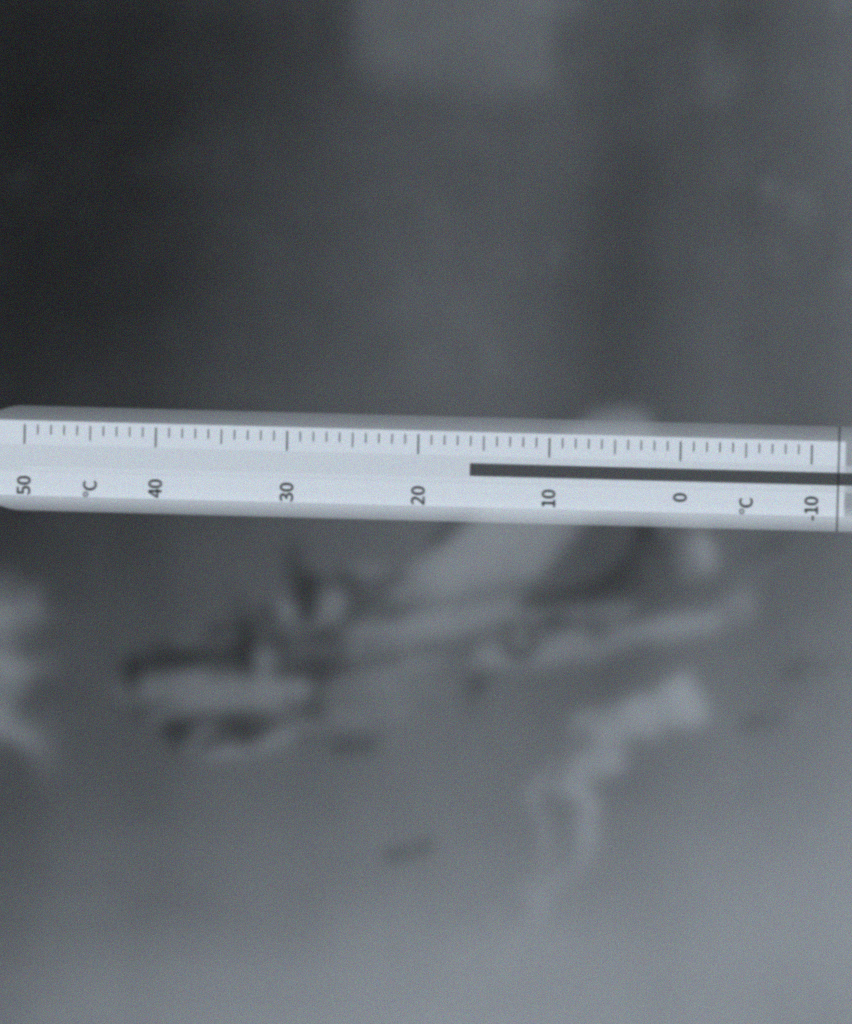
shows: value=16 unit=°C
